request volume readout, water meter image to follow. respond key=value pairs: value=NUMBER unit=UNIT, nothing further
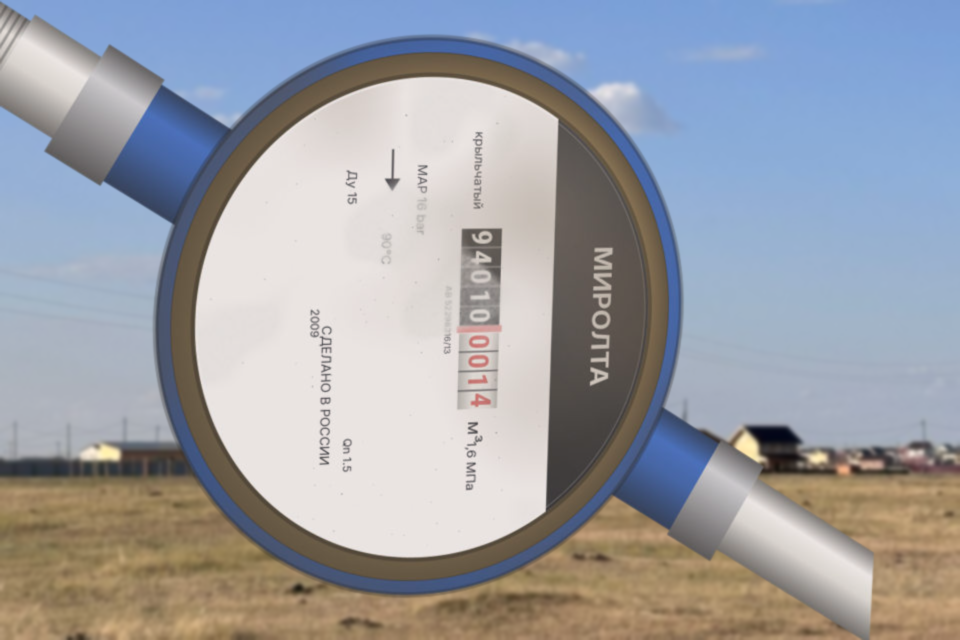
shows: value=94010.0014 unit=m³
